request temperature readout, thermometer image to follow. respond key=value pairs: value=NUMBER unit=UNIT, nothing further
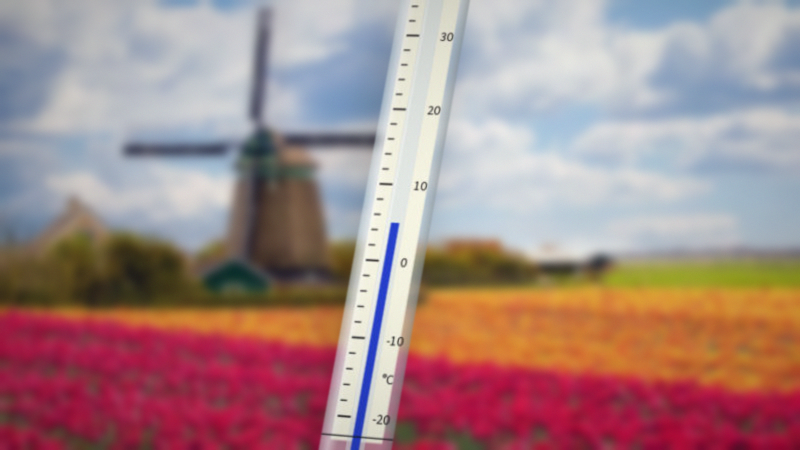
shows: value=5 unit=°C
